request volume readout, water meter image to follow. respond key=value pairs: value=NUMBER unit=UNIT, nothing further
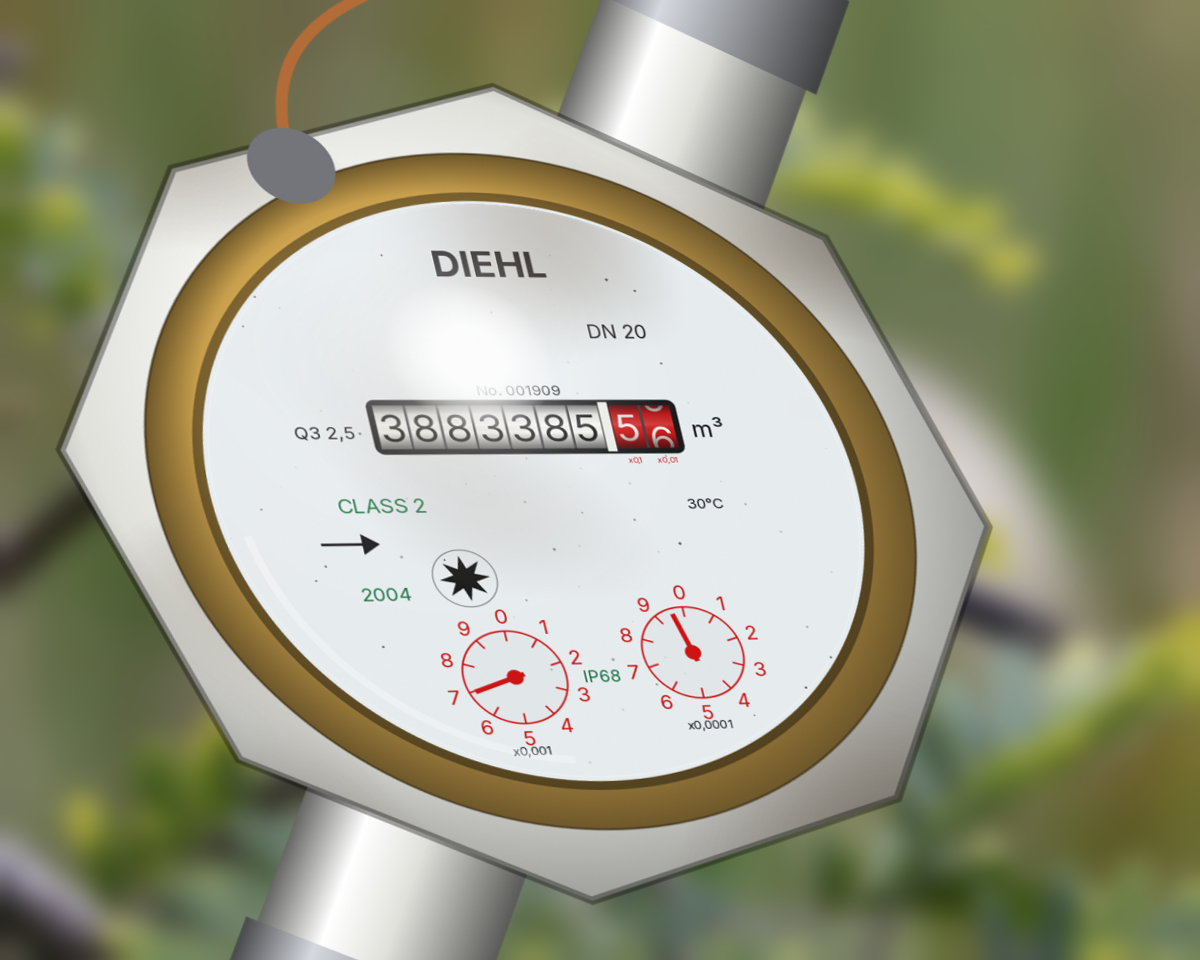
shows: value=3883385.5569 unit=m³
